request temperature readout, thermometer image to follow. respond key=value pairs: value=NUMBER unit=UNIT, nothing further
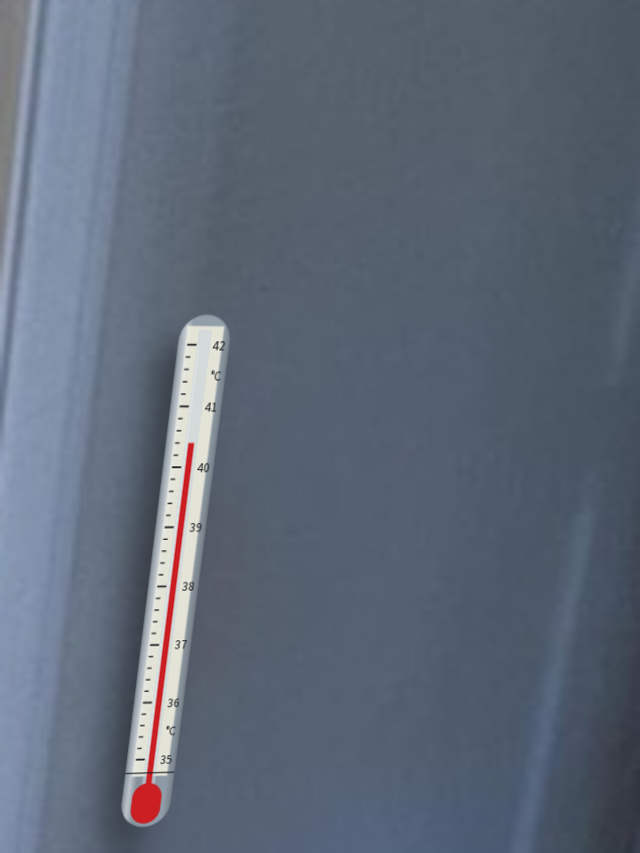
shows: value=40.4 unit=°C
